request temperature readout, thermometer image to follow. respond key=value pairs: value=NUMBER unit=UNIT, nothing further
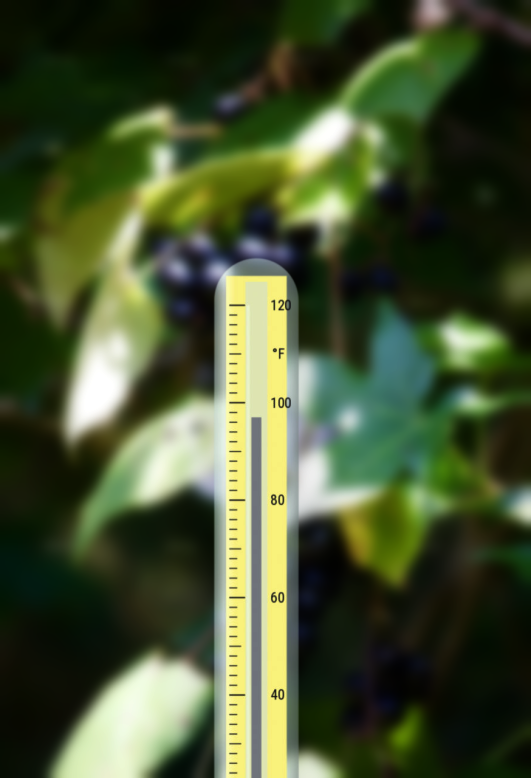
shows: value=97 unit=°F
